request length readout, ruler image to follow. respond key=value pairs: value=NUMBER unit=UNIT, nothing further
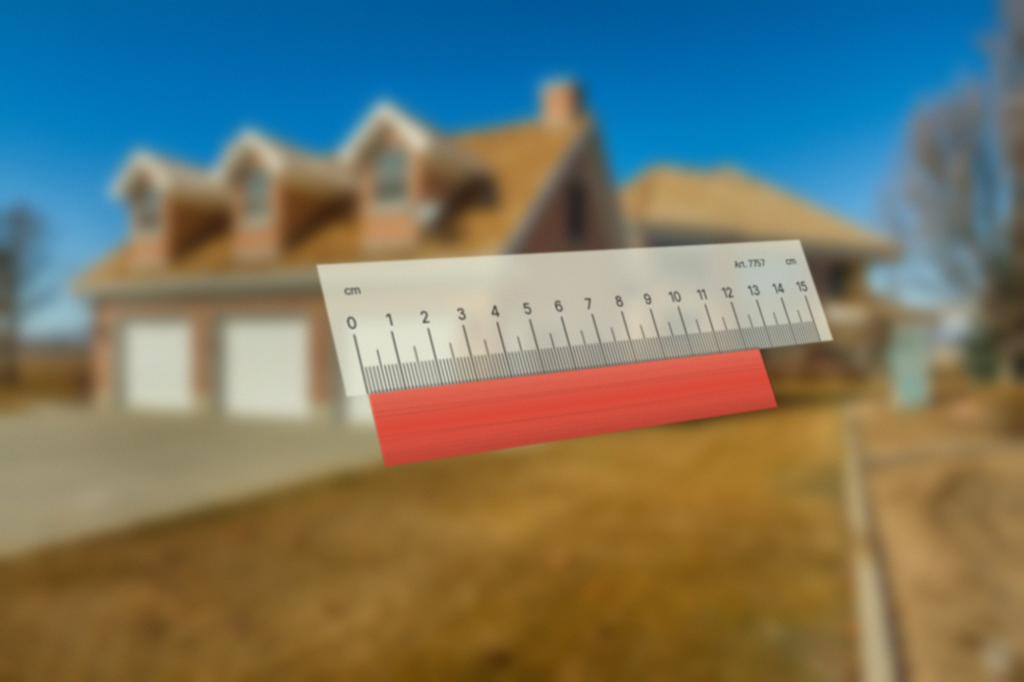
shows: value=12.5 unit=cm
